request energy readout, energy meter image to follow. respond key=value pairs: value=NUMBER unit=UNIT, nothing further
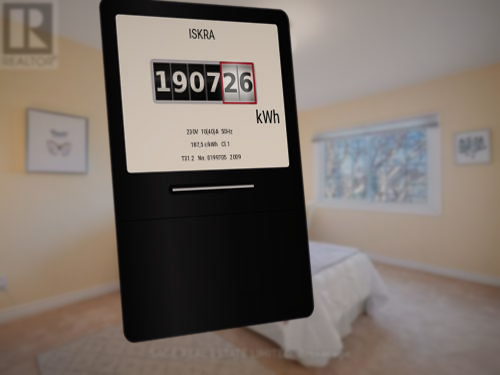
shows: value=1907.26 unit=kWh
